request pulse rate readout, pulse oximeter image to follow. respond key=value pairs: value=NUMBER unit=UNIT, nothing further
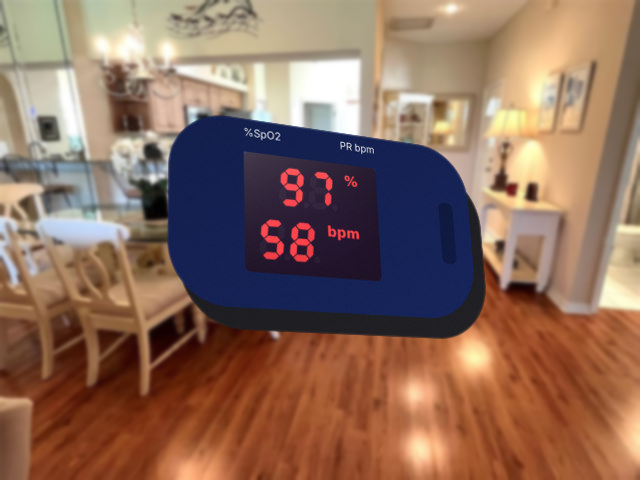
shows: value=58 unit=bpm
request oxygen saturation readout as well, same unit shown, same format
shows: value=97 unit=%
